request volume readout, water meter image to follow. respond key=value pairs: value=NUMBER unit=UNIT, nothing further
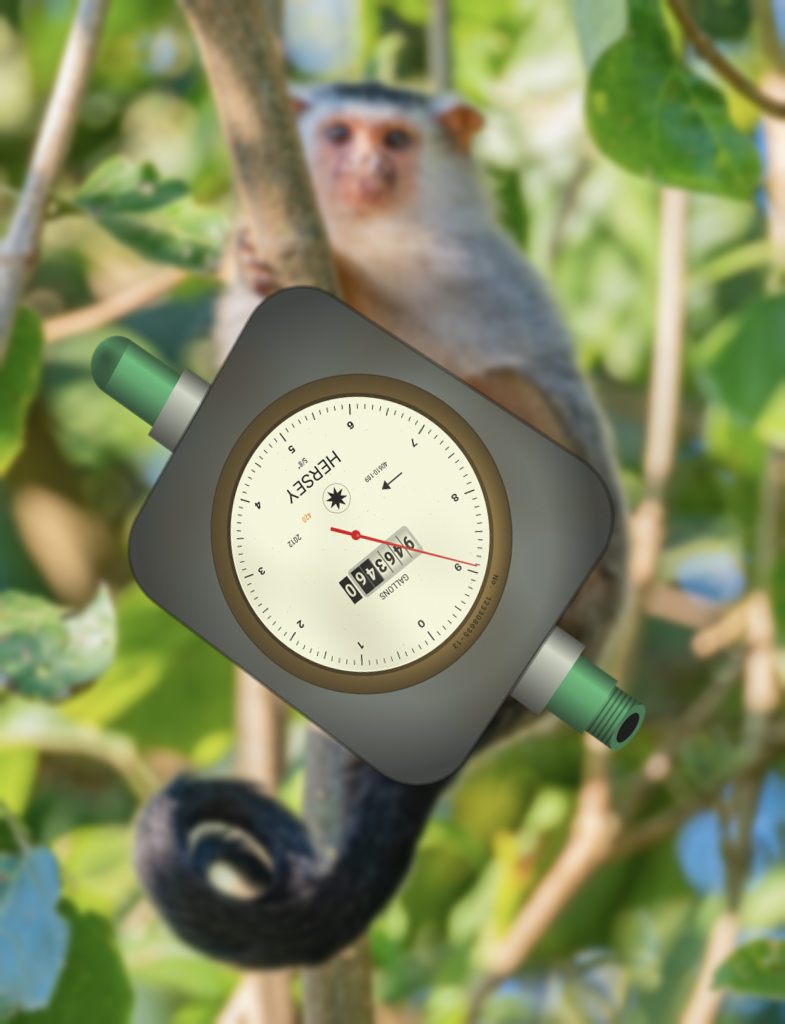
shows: value=9463458.9 unit=gal
